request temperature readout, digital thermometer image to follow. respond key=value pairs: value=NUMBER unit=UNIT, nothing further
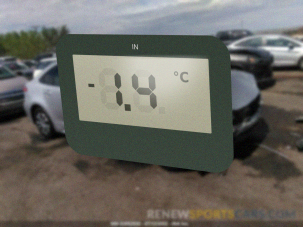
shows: value=-1.4 unit=°C
